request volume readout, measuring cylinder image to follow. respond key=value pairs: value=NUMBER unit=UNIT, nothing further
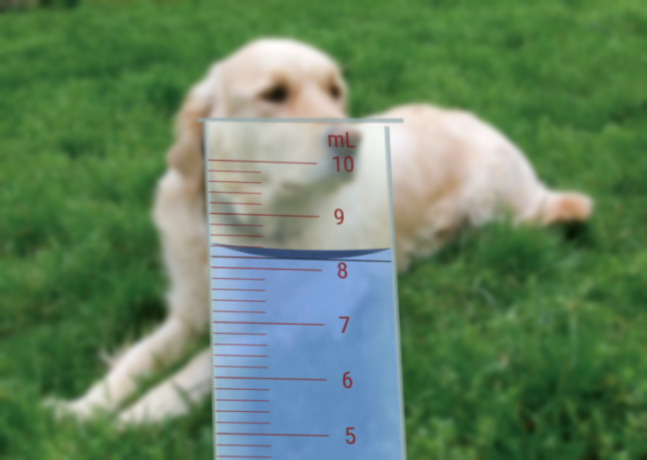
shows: value=8.2 unit=mL
